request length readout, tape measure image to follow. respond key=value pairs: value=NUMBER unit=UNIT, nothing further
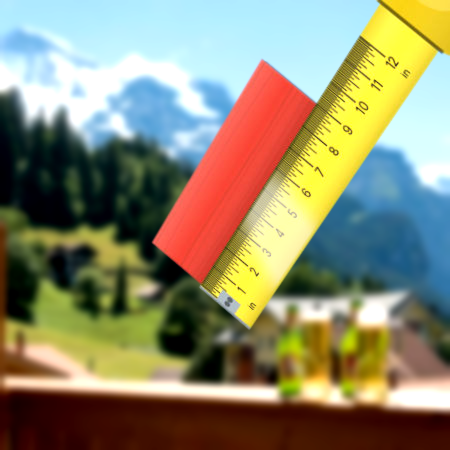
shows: value=9 unit=in
